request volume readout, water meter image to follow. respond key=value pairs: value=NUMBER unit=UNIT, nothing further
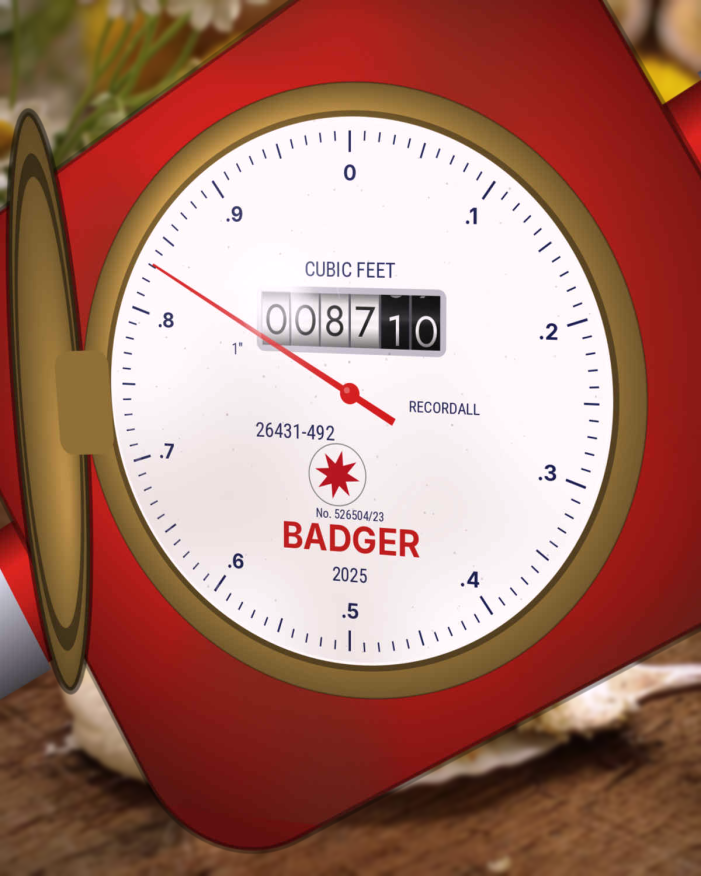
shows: value=8709.83 unit=ft³
